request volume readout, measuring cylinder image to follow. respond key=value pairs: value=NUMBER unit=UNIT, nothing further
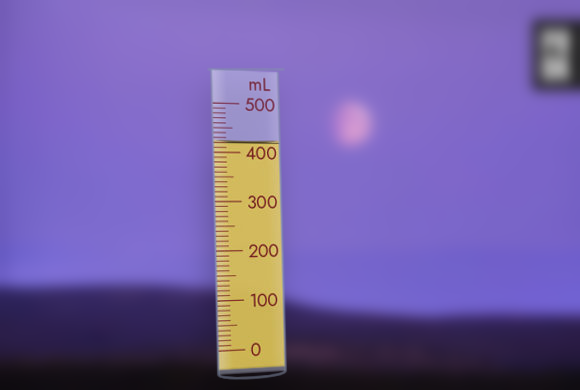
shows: value=420 unit=mL
